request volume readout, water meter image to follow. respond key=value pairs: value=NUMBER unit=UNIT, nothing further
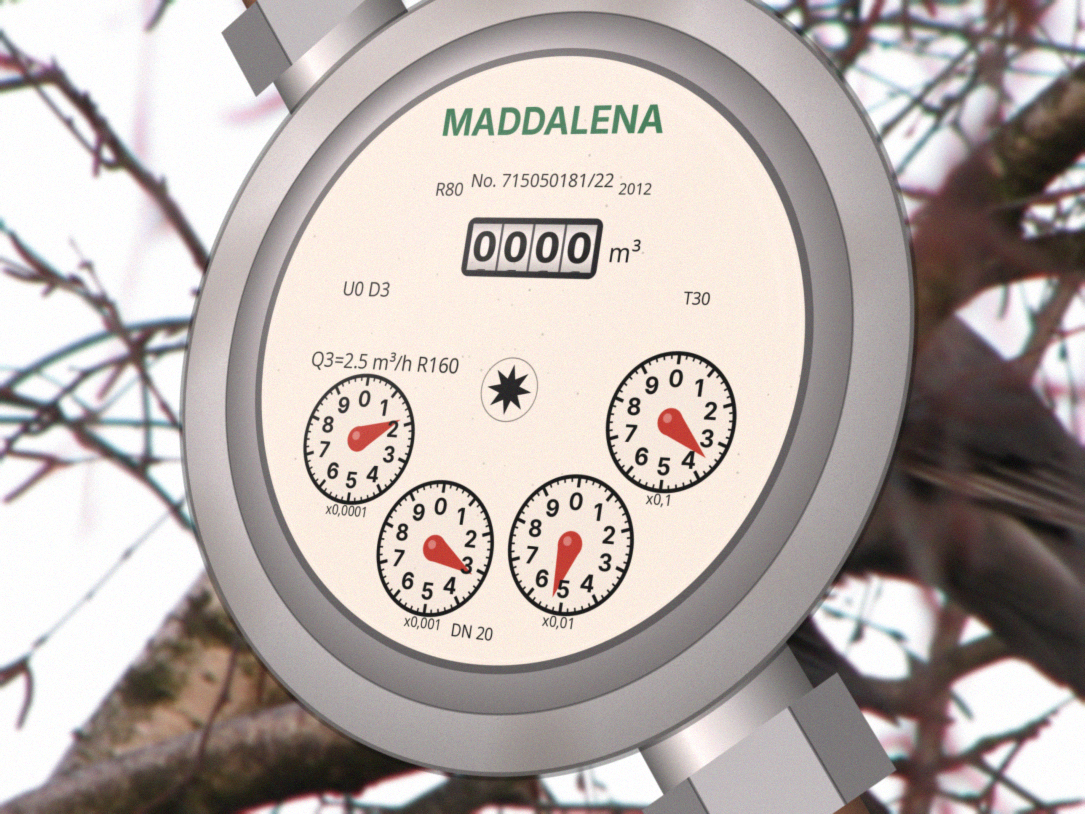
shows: value=0.3531 unit=m³
